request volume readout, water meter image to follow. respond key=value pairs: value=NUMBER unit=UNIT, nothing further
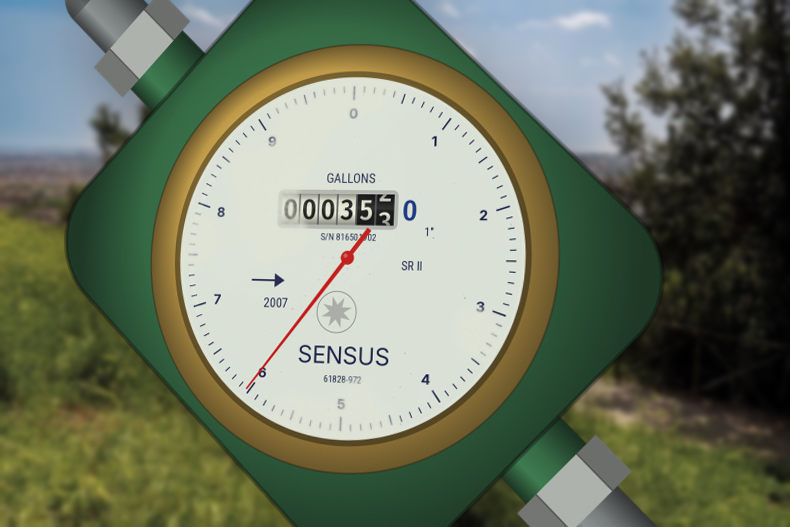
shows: value=3526.0 unit=gal
